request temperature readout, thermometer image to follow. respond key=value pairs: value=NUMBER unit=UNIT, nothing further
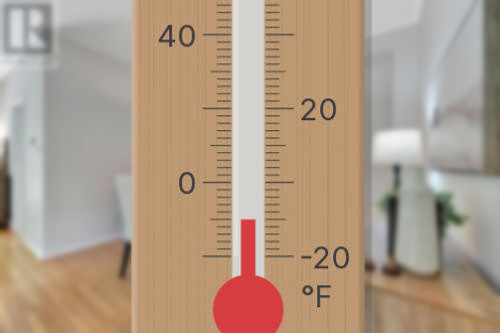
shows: value=-10 unit=°F
